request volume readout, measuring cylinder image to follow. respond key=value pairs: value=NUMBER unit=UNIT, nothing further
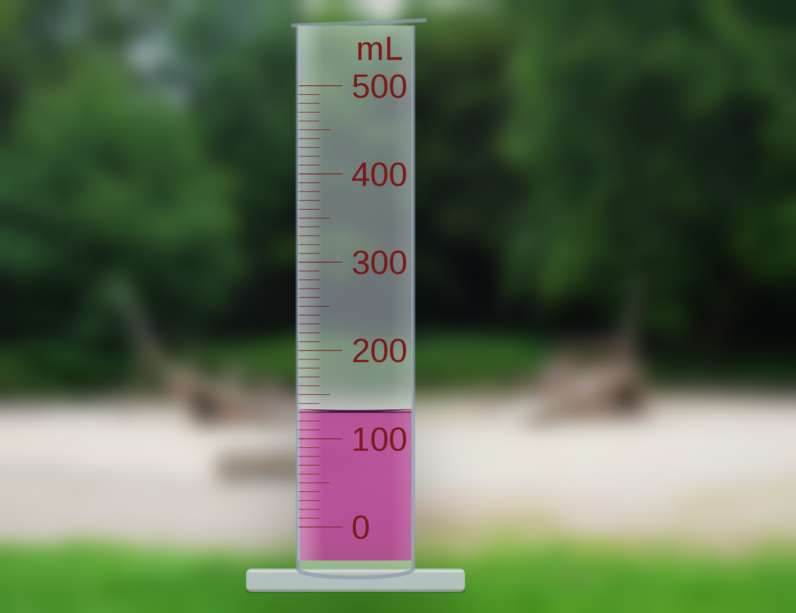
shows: value=130 unit=mL
